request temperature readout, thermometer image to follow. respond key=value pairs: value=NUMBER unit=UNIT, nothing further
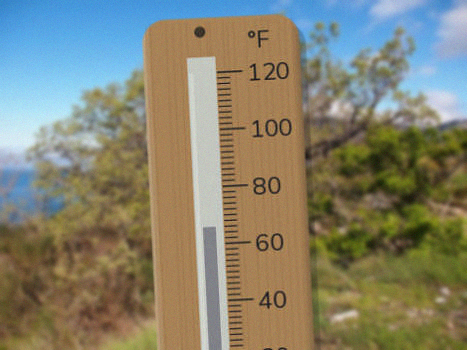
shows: value=66 unit=°F
